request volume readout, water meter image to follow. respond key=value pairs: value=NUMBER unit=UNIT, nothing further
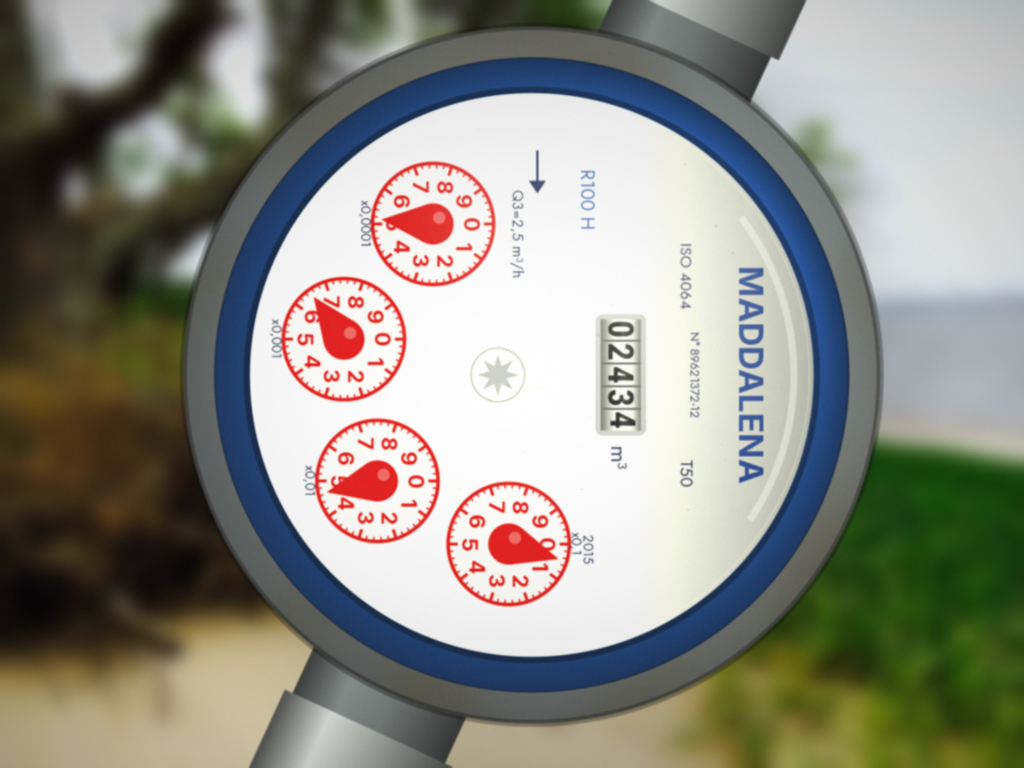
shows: value=2434.0465 unit=m³
